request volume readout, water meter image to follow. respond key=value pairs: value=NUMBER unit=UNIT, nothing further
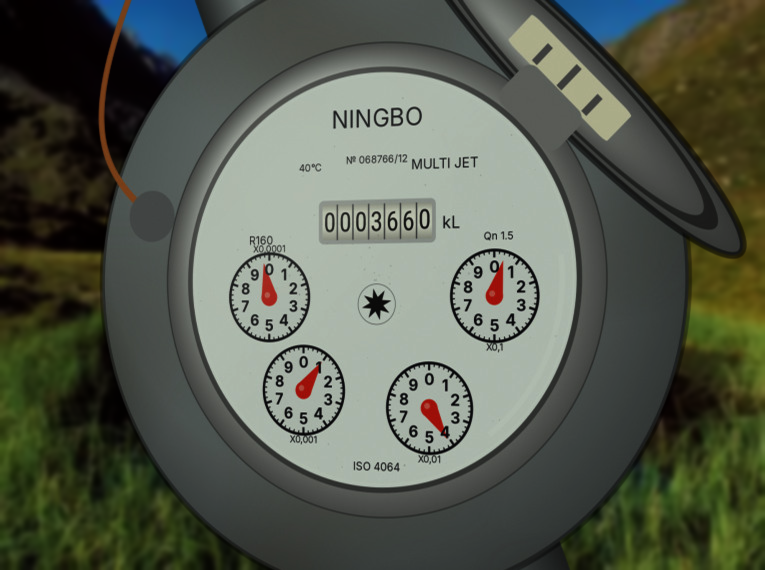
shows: value=3660.0409 unit=kL
